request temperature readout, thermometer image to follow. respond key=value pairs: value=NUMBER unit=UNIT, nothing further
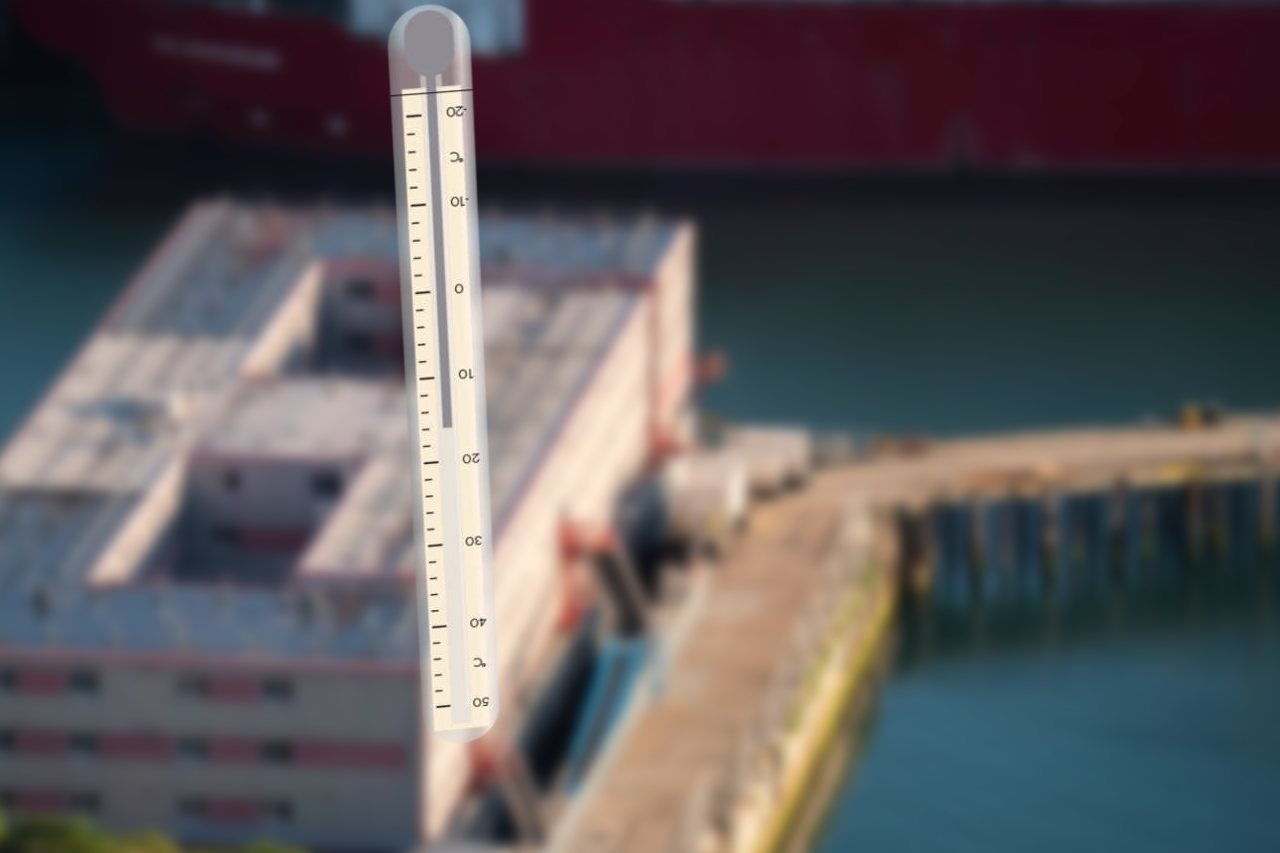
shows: value=16 unit=°C
